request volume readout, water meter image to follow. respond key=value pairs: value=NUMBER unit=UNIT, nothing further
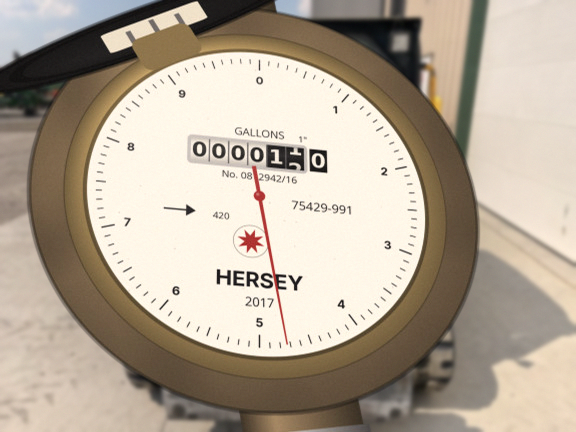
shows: value=114.7 unit=gal
